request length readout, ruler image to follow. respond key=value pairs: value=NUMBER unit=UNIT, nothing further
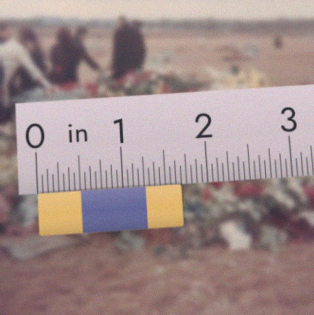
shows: value=1.6875 unit=in
